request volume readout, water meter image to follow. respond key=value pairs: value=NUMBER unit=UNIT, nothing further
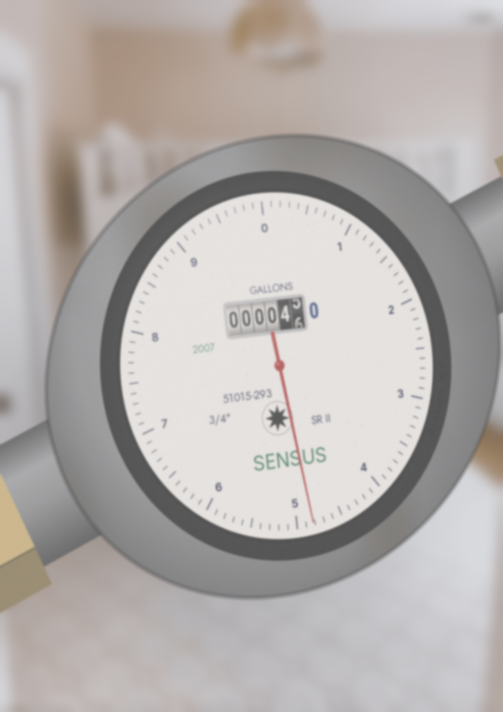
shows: value=454.8 unit=gal
